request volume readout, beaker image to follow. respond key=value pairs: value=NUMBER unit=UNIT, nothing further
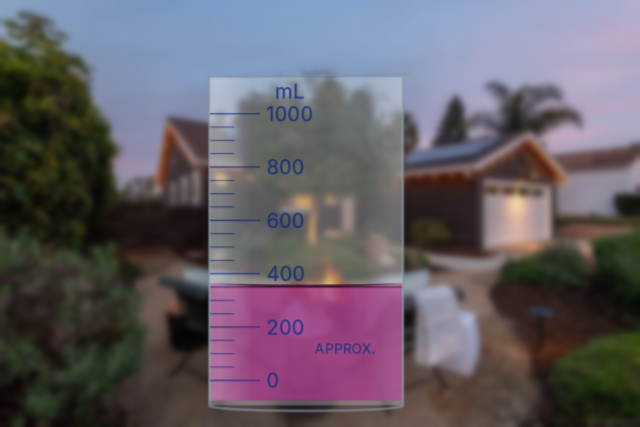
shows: value=350 unit=mL
